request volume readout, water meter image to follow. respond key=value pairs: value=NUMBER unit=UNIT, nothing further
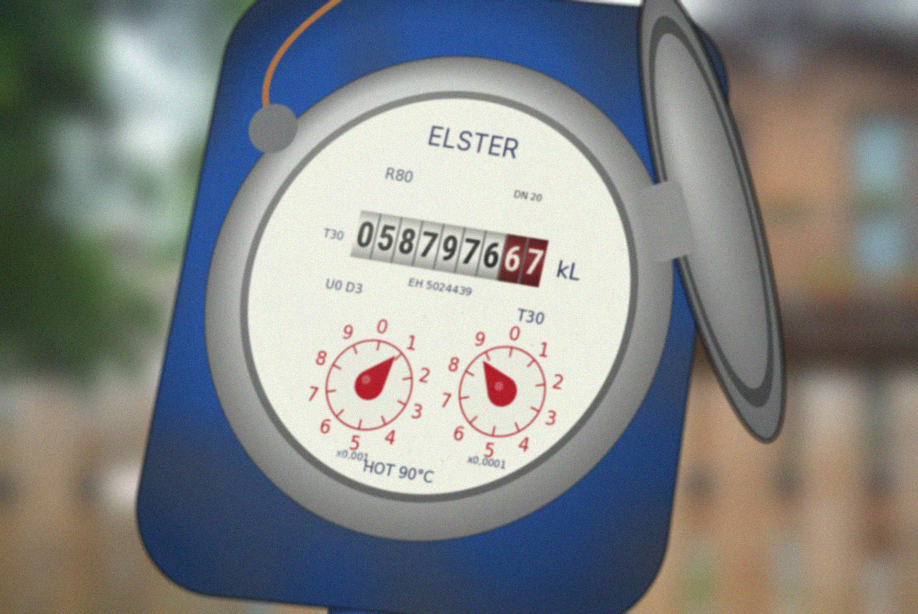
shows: value=587976.6708 unit=kL
